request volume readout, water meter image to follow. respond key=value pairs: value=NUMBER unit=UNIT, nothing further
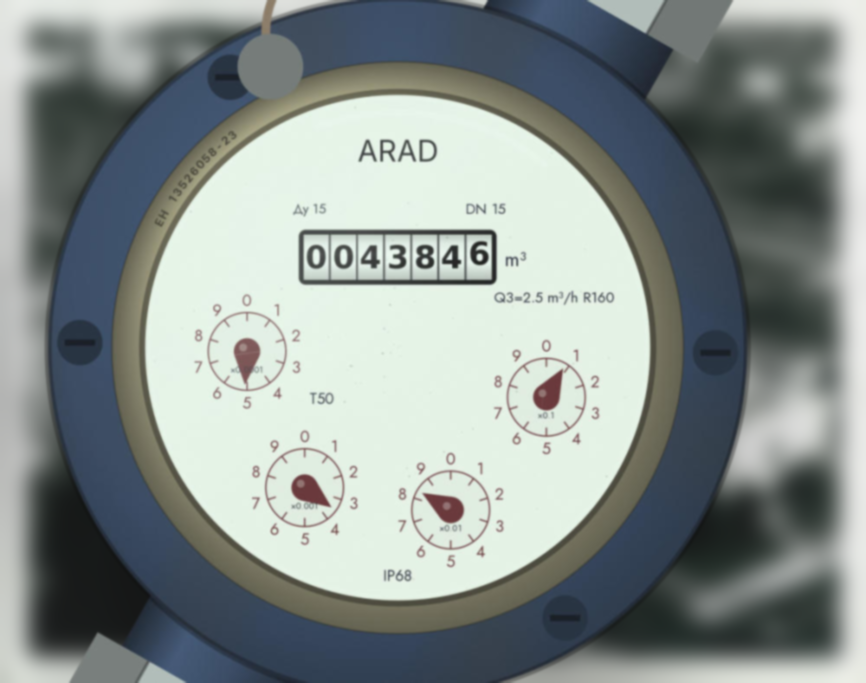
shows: value=43846.0835 unit=m³
